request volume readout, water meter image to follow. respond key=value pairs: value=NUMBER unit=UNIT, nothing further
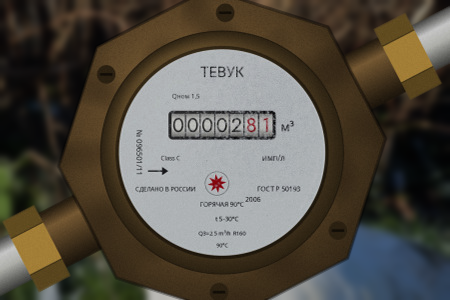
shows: value=2.81 unit=m³
